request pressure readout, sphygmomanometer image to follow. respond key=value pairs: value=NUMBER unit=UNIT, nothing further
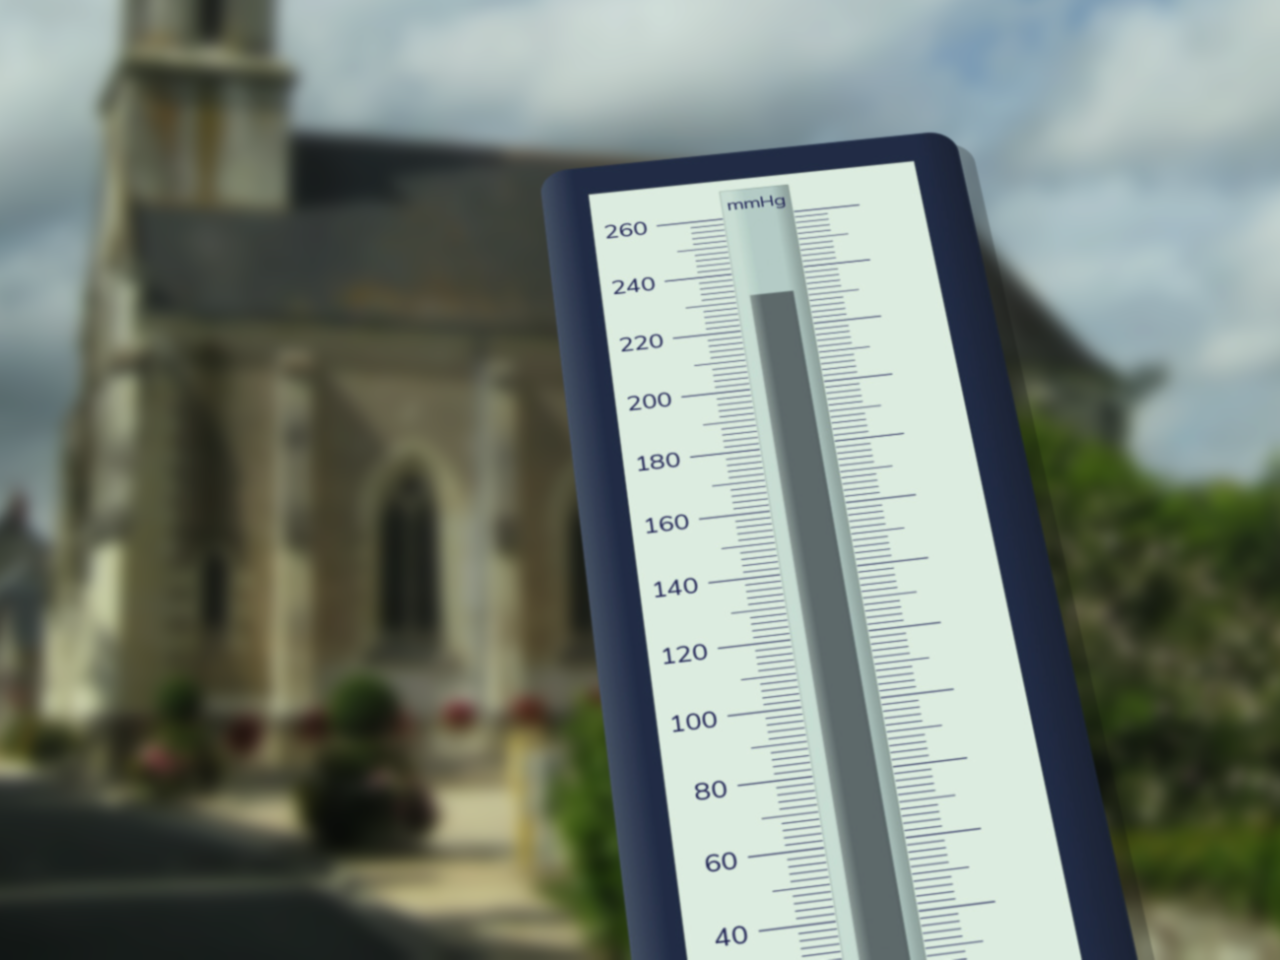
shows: value=232 unit=mmHg
